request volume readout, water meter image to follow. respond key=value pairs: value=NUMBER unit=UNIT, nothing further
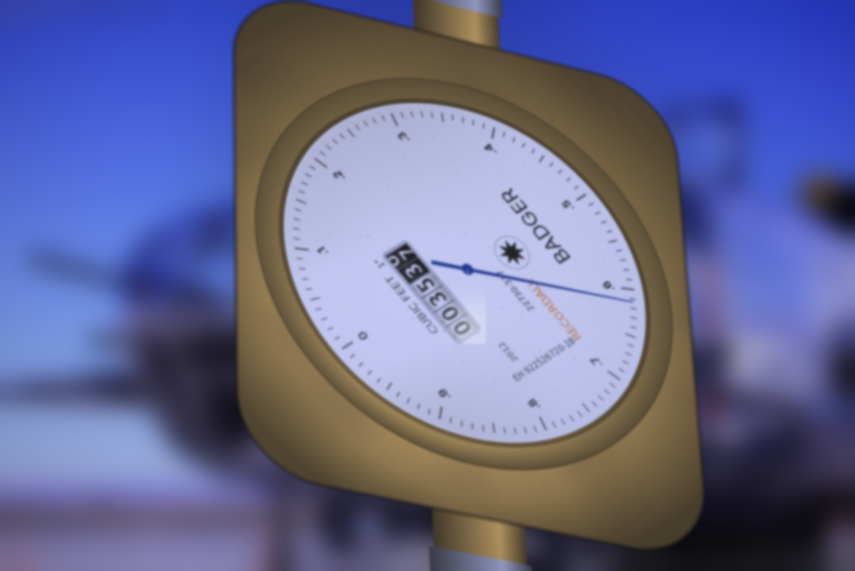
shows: value=3536.61 unit=ft³
